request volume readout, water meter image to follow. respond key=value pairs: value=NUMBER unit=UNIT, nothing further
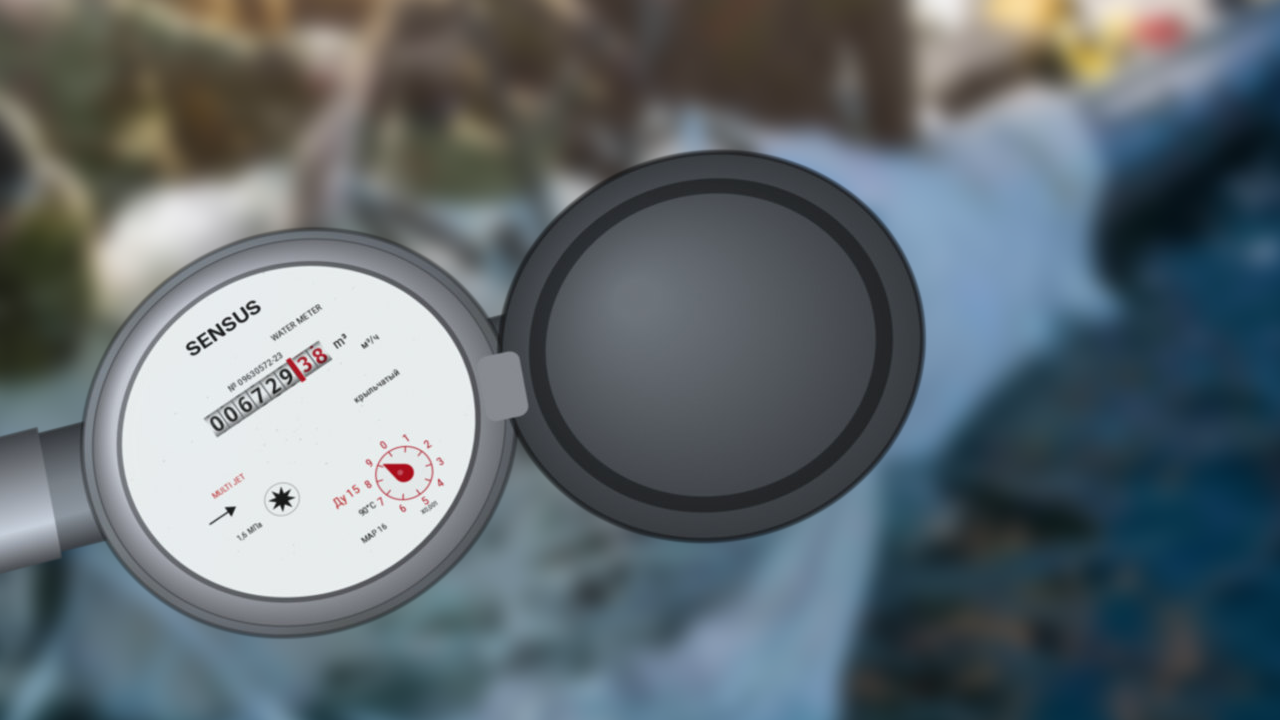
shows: value=6729.379 unit=m³
